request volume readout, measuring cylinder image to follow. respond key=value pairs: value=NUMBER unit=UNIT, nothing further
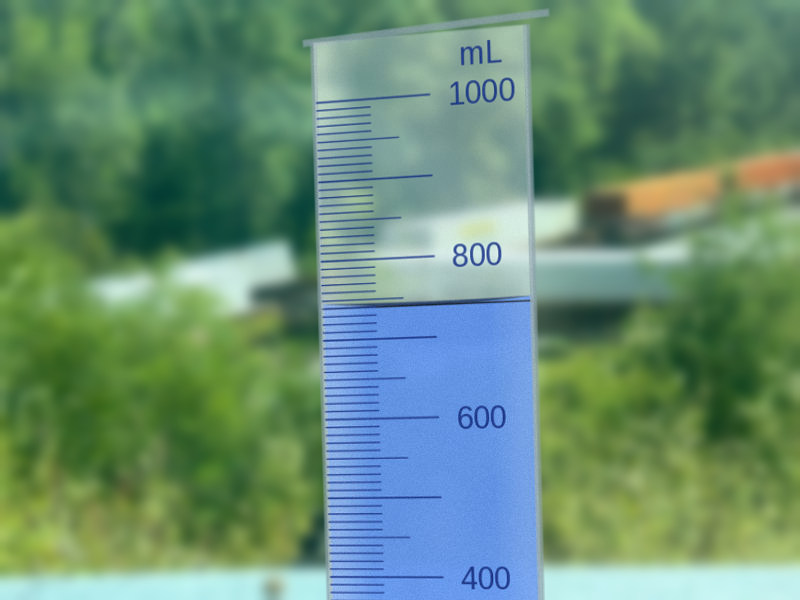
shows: value=740 unit=mL
